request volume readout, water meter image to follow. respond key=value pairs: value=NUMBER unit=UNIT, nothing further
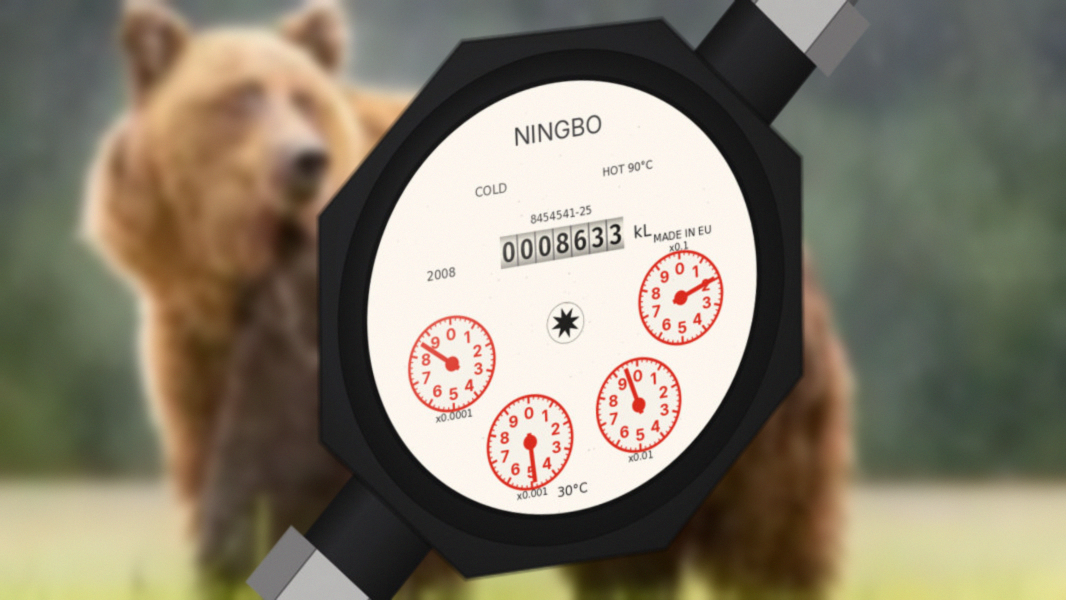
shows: value=8633.1948 unit=kL
